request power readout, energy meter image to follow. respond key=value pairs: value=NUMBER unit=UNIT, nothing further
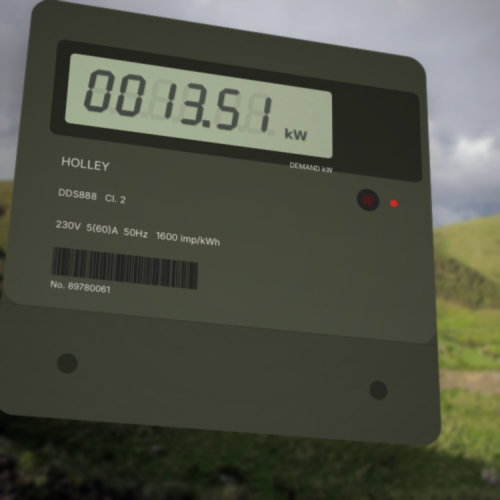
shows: value=13.51 unit=kW
